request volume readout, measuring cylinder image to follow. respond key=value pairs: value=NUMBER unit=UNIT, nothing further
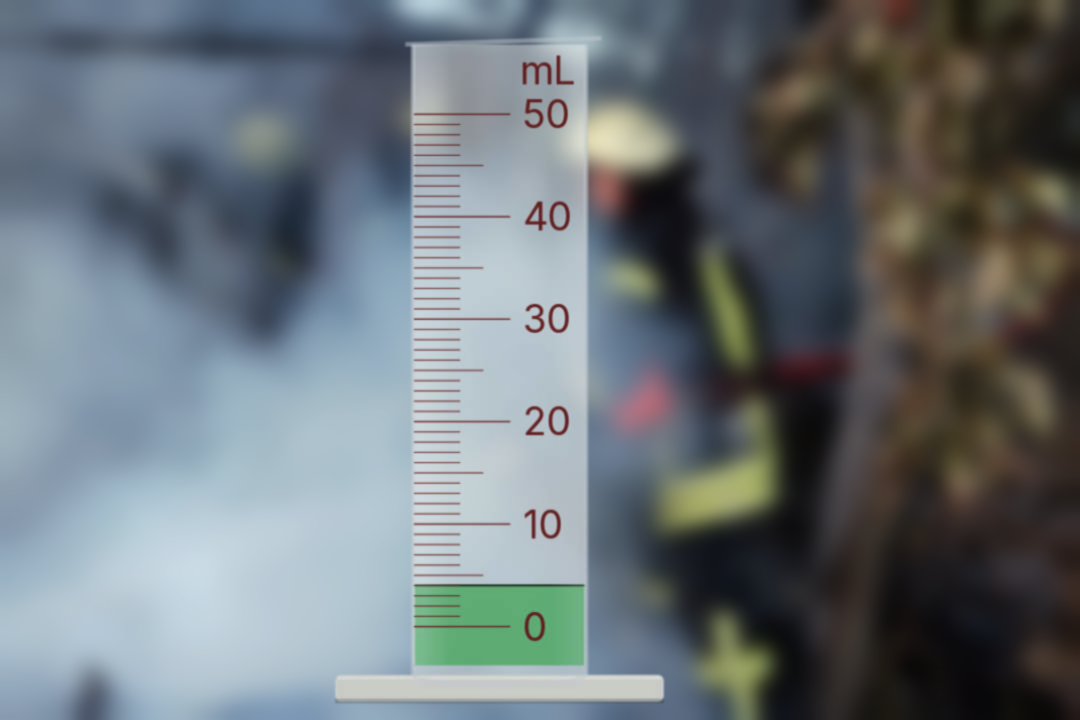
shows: value=4 unit=mL
